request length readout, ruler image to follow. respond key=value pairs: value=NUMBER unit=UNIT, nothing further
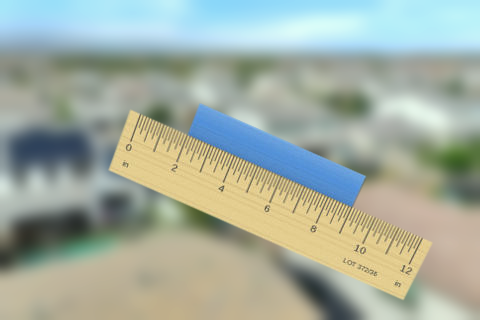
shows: value=7 unit=in
